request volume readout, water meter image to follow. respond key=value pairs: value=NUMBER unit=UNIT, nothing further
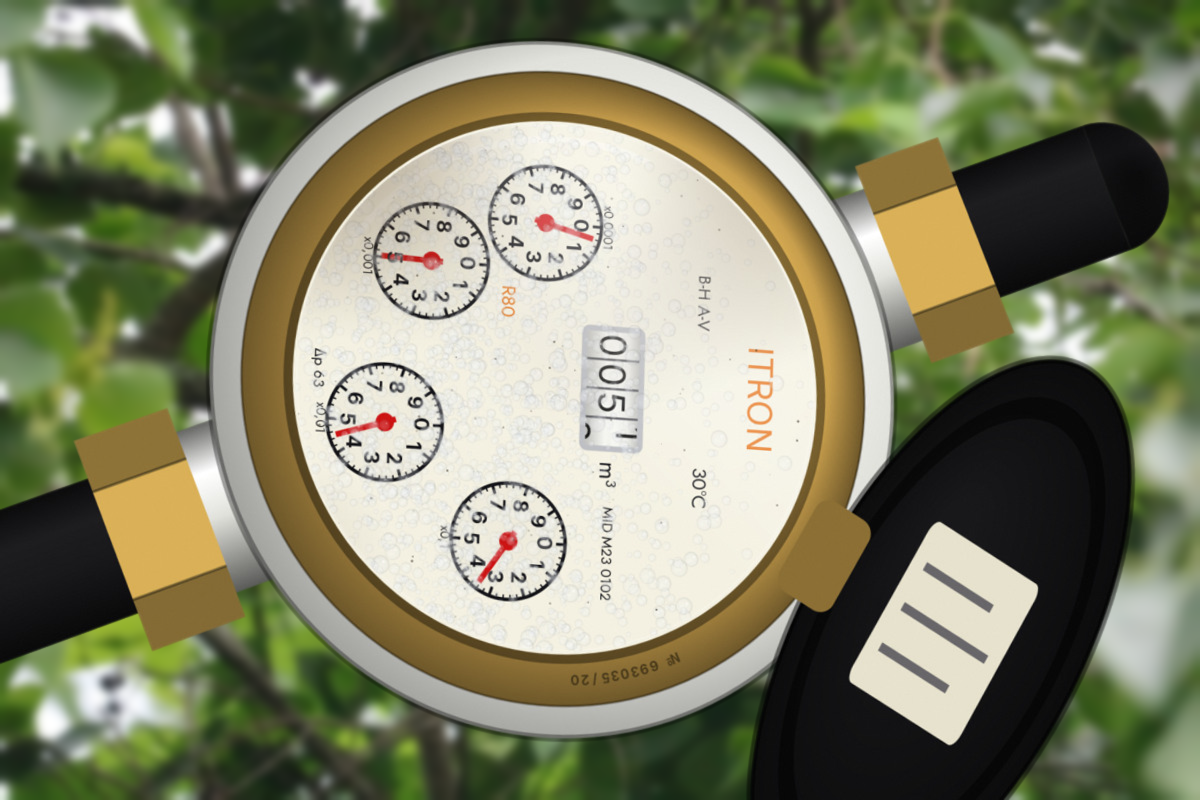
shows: value=51.3450 unit=m³
